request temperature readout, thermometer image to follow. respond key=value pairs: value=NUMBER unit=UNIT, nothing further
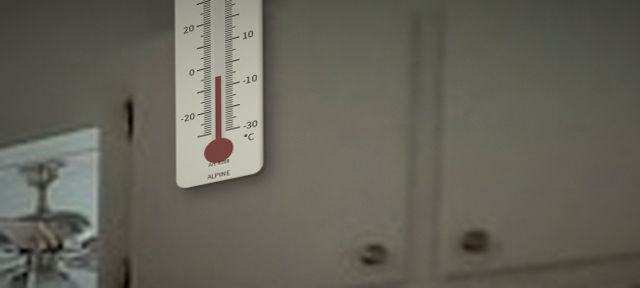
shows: value=-5 unit=°C
